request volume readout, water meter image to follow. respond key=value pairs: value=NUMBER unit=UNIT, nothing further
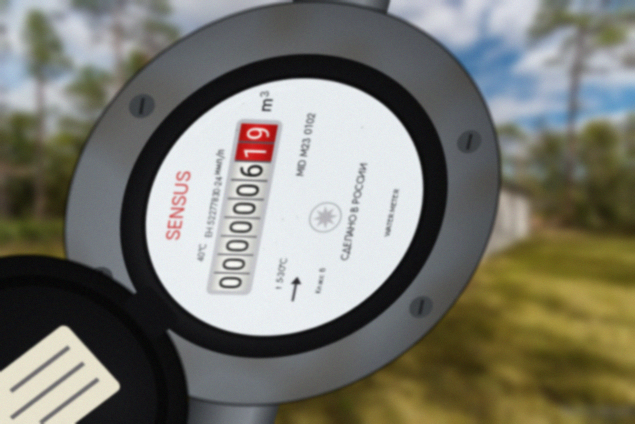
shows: value=6.19 unit=m³
